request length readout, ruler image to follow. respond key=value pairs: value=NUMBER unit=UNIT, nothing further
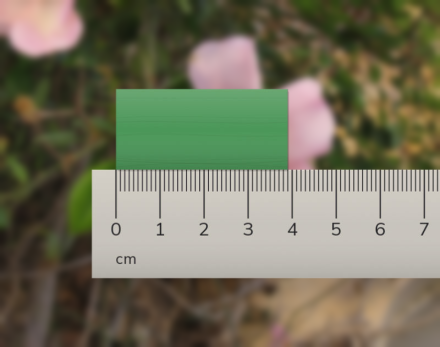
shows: value=3.9 unit=cm
